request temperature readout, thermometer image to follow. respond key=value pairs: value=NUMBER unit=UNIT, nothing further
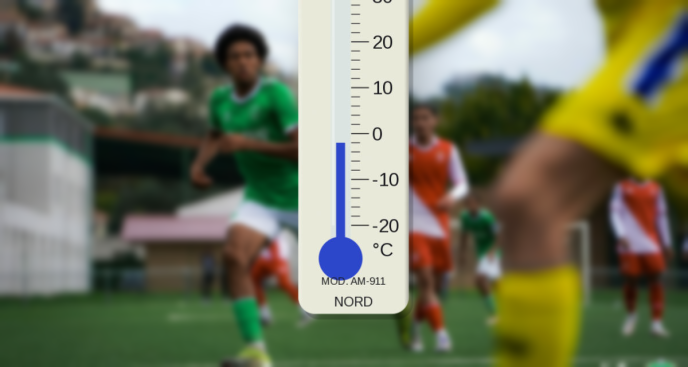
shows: value=-2 unit=°C
